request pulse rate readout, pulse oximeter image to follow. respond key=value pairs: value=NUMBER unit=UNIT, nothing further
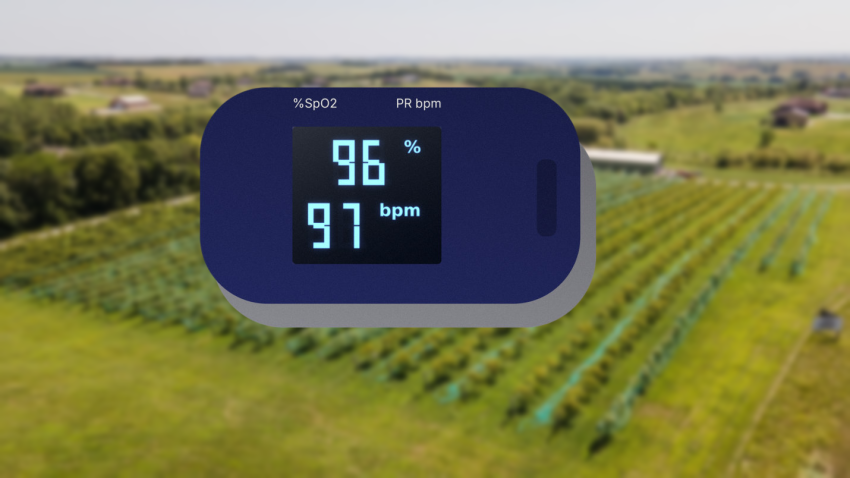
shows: value=97 unit=bpm
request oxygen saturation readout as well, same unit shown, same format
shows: value=96 unit=%
